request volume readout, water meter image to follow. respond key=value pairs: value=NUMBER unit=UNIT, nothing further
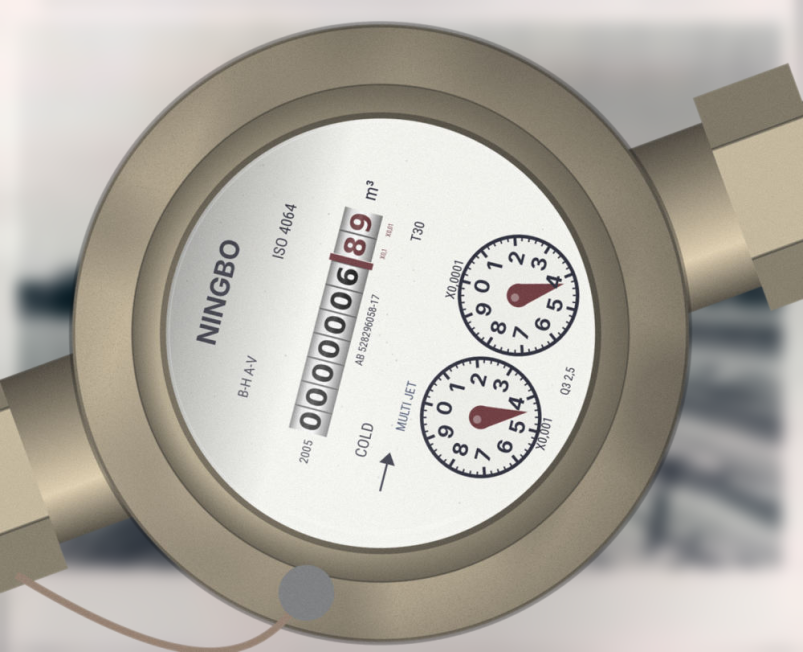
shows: value=6.8944 unit=m³
